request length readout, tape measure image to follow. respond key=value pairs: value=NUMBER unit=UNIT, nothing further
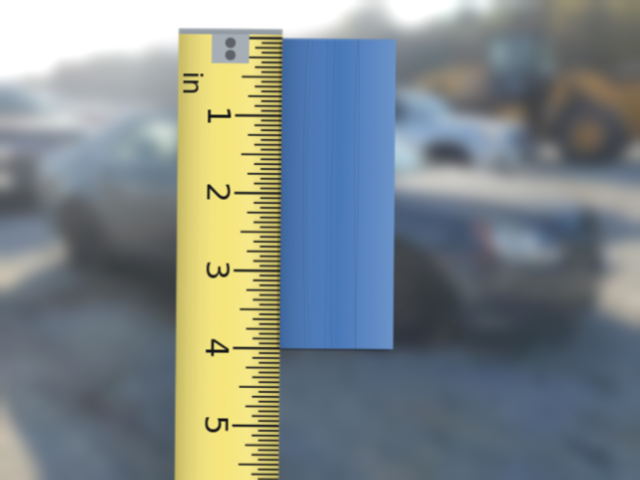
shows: value=4 unit=in
